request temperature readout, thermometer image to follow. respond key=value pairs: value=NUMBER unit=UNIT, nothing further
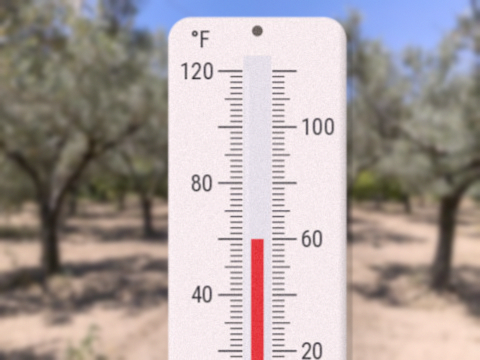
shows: value=60 unit=°F
